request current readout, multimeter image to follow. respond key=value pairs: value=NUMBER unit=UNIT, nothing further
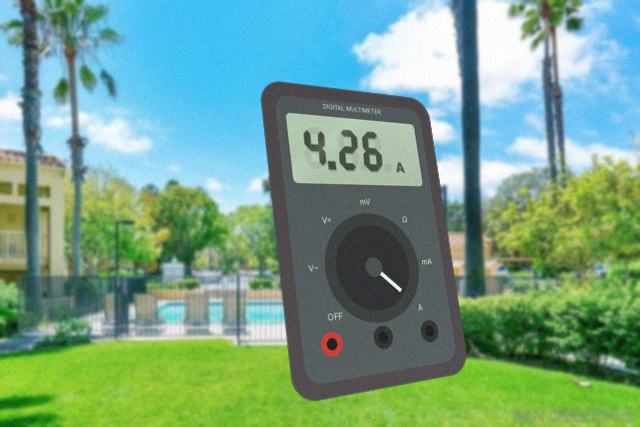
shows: value=4.26 unit=A
